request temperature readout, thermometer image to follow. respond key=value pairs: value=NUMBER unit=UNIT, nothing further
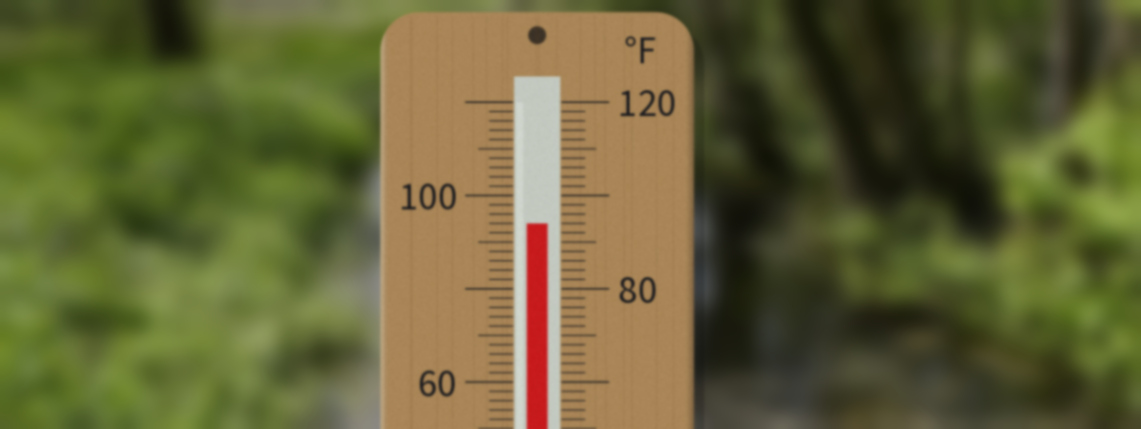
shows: value=94 unit=°F
